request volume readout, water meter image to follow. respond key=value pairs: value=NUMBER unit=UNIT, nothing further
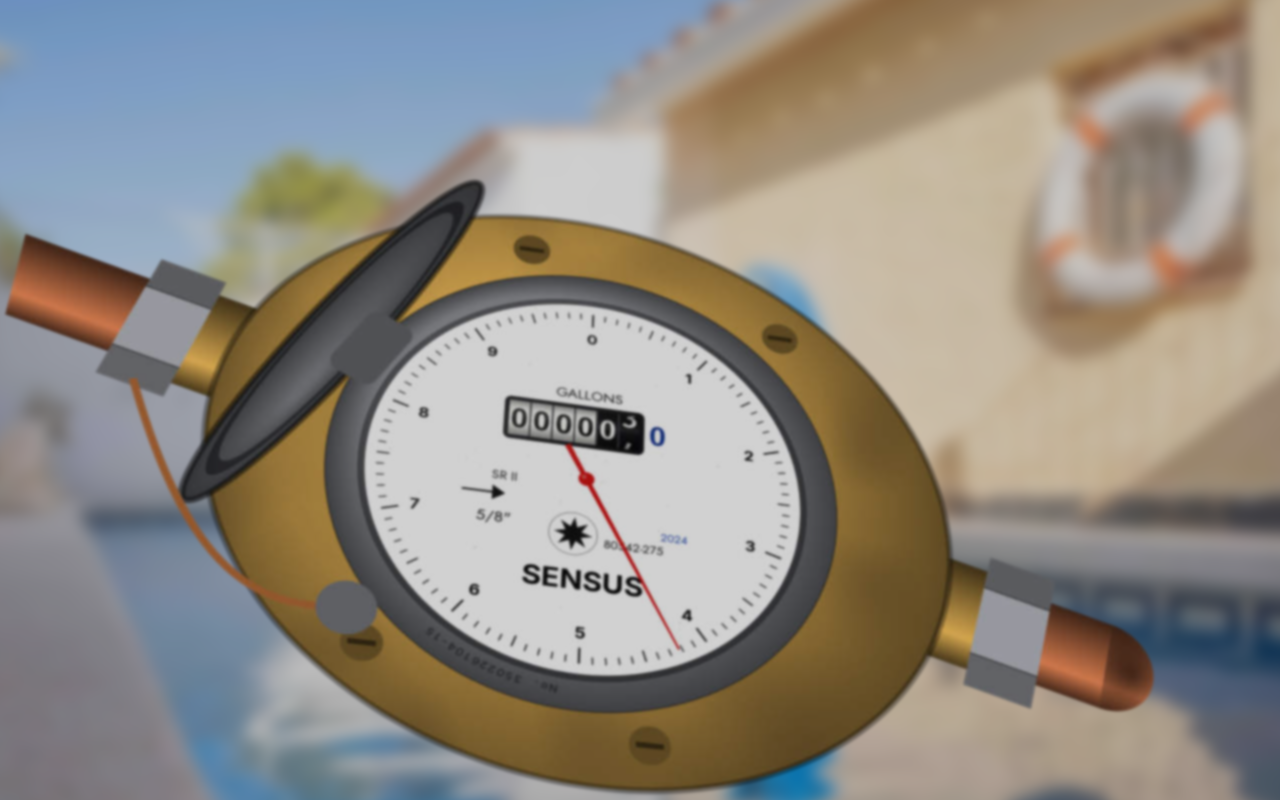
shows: value=34.2 unit=gal
